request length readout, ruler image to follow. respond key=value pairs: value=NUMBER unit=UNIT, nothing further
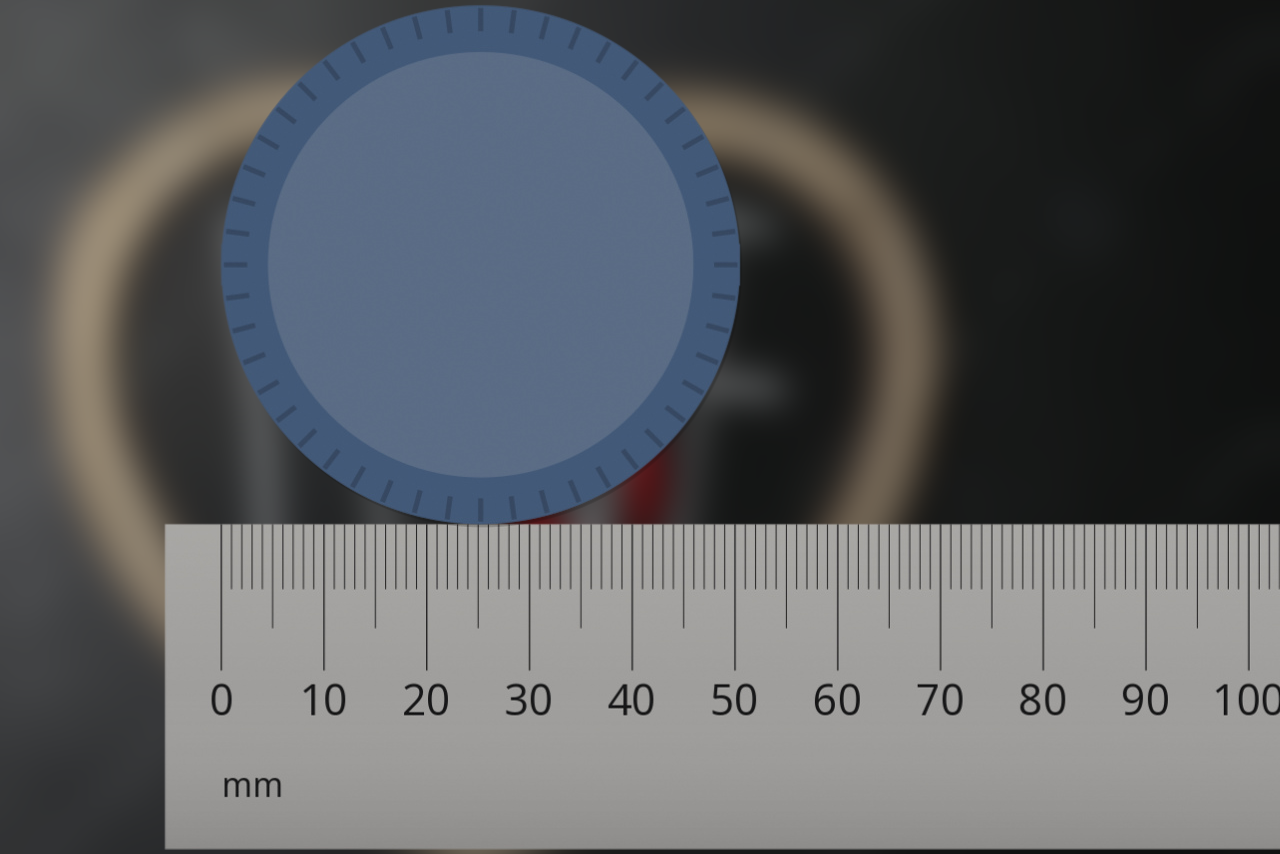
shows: value=50.5 unit=mm
